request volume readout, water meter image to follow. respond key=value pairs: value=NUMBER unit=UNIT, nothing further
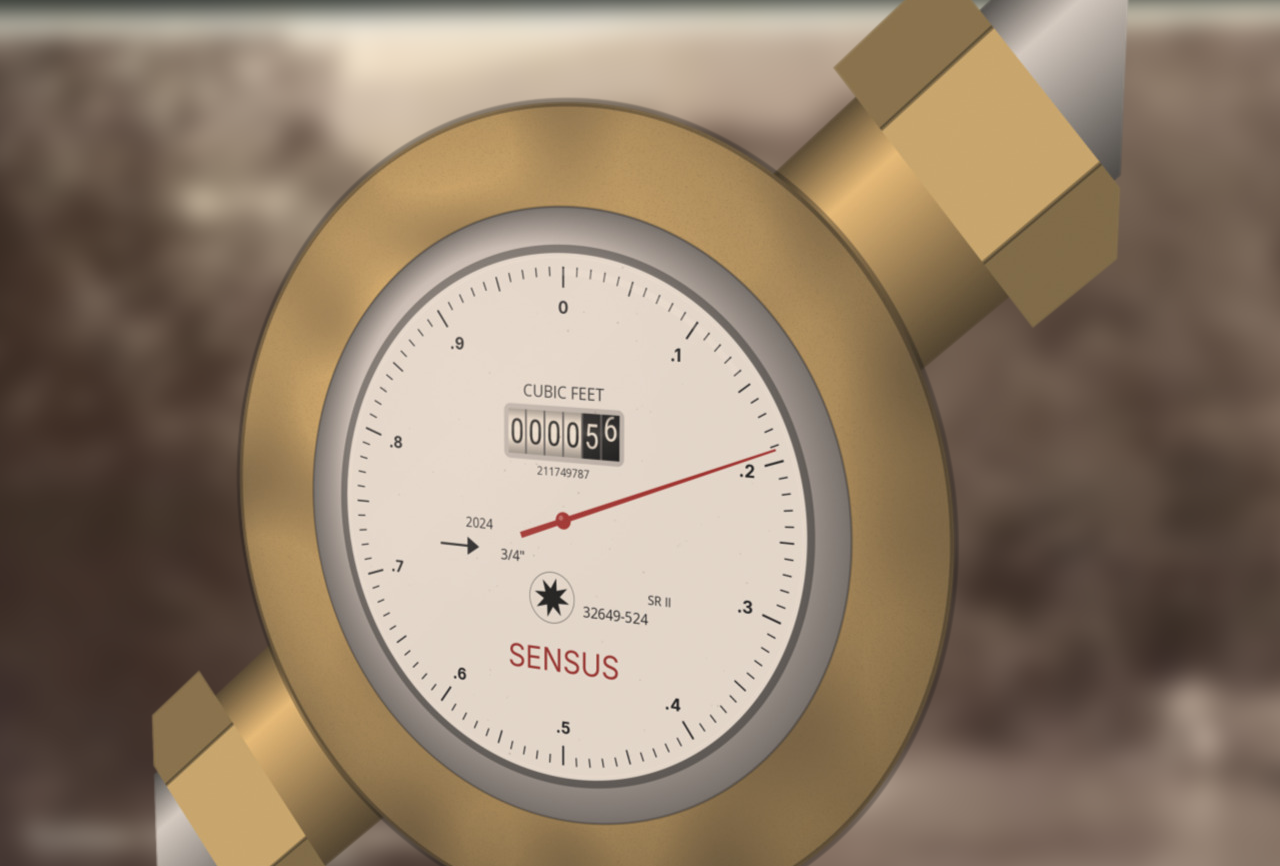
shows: value=56.19 unit=ft³
